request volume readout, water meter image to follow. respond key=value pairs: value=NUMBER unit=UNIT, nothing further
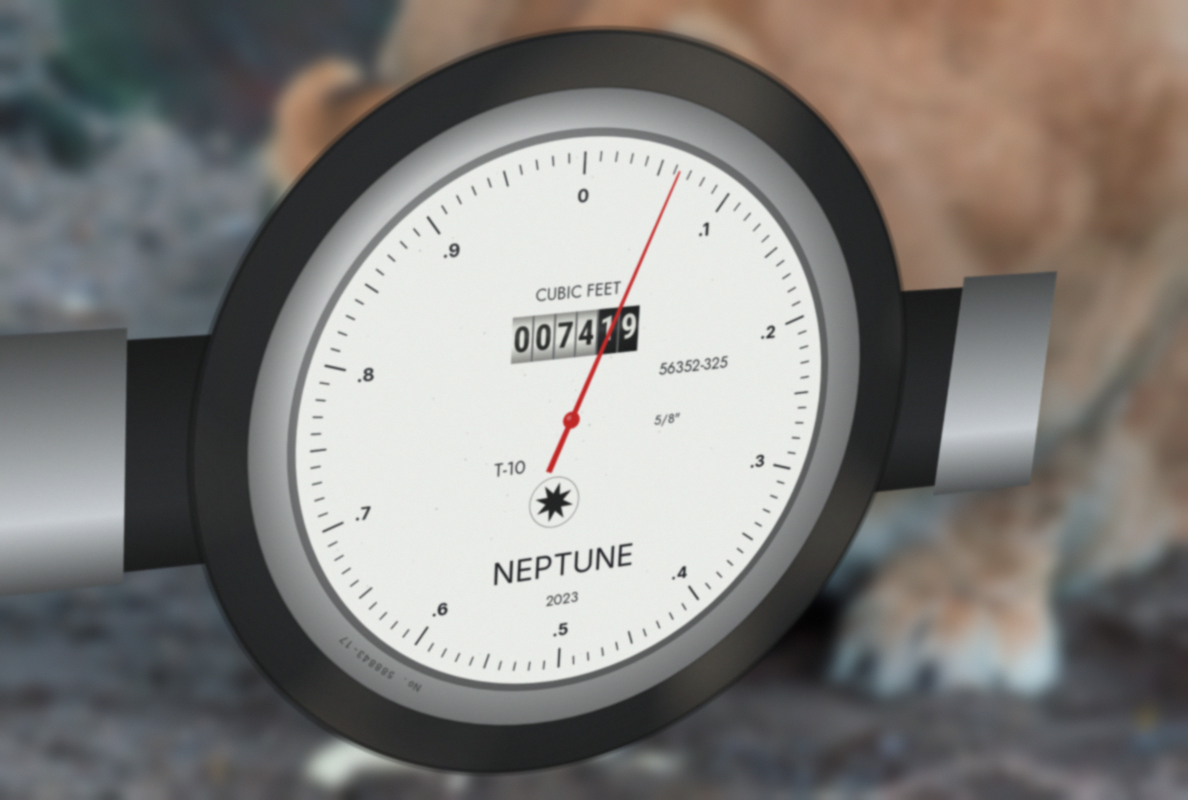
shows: value=7419.06 unit=ft³
